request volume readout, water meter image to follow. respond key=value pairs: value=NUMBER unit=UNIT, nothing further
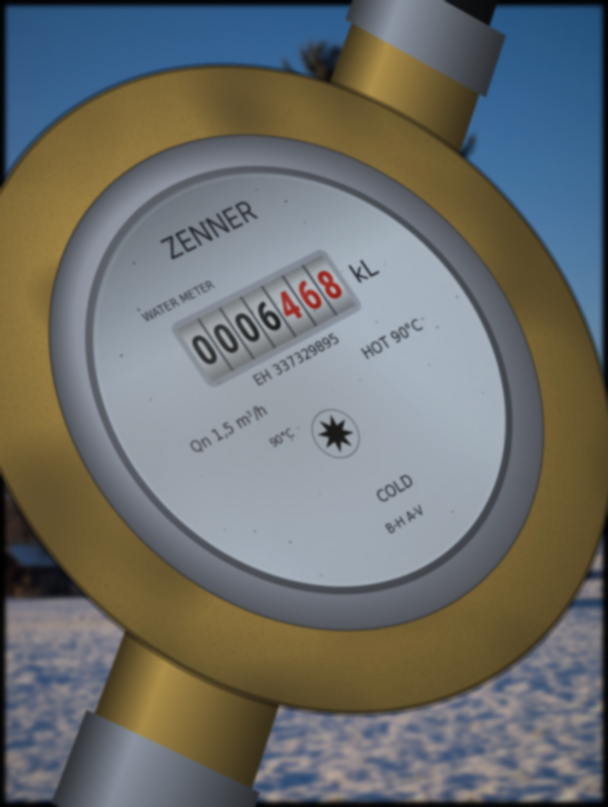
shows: value=6.468 unit=kL
